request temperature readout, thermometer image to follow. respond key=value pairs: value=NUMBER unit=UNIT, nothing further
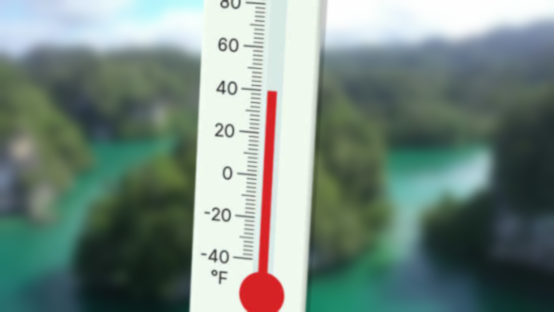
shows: value=40 unit=°F
